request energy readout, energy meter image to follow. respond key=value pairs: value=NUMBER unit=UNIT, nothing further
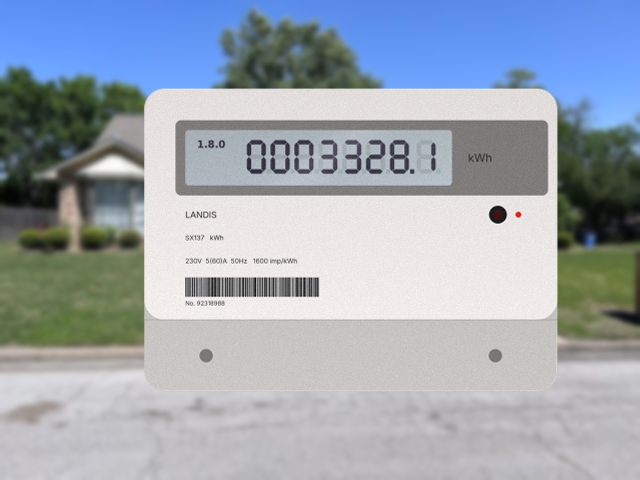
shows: value=3328.1 unit=kWh
